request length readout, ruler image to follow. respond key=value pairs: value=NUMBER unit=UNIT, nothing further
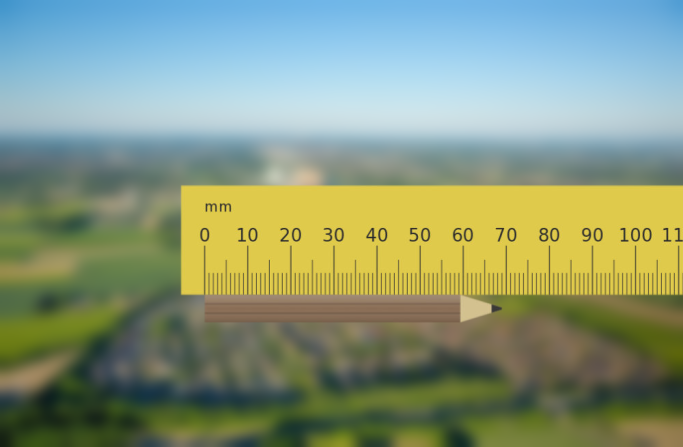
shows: value=69 unit=mm
